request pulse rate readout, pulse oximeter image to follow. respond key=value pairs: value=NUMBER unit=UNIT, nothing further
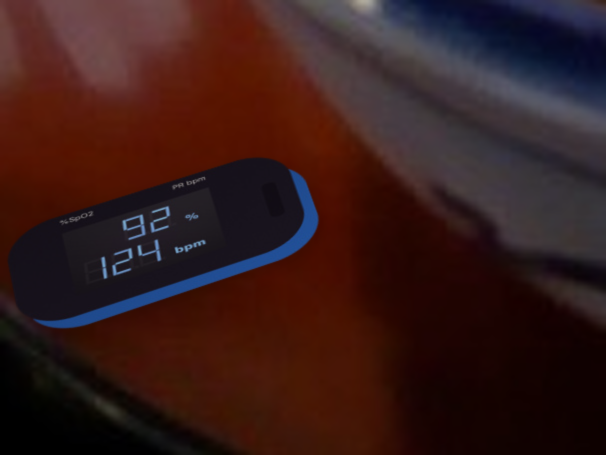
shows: value=124 unit=bpm
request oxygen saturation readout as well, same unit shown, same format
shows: value=92 unit=%
